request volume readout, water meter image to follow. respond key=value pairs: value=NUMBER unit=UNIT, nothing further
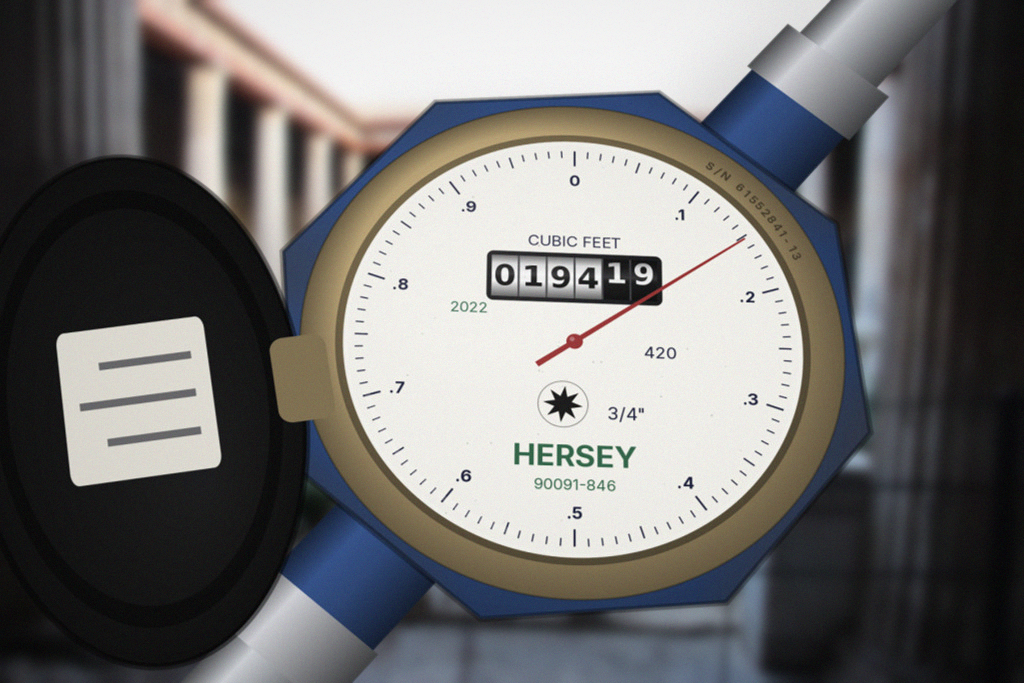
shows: value=19419.15 unit=ft³
